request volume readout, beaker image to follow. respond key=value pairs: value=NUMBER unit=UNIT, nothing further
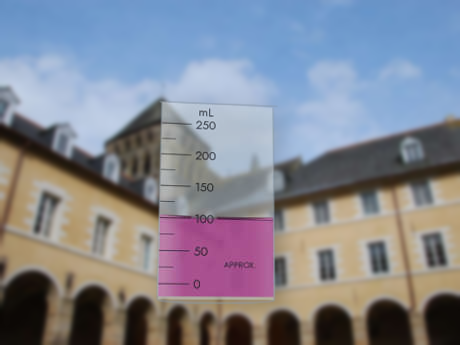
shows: value=100 unit=mL
